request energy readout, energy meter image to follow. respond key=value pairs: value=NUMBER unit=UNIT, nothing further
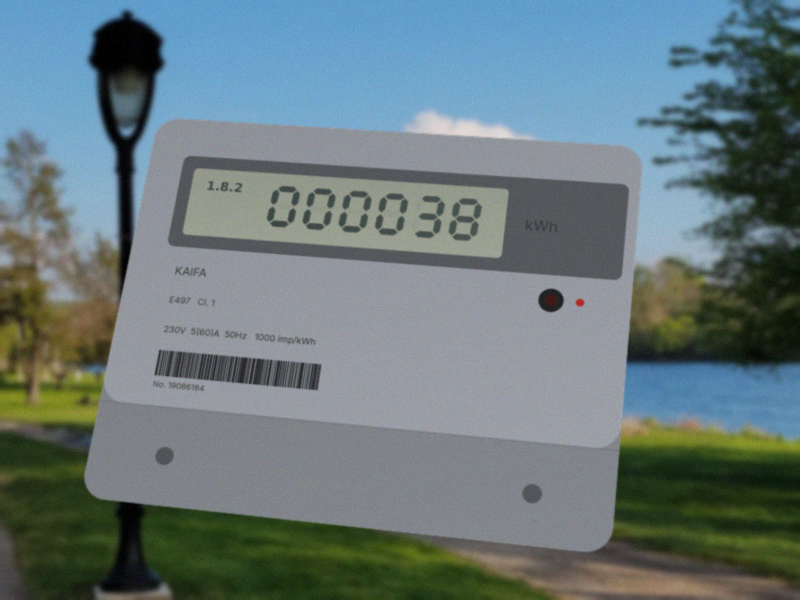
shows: value=38 unit=kWh
